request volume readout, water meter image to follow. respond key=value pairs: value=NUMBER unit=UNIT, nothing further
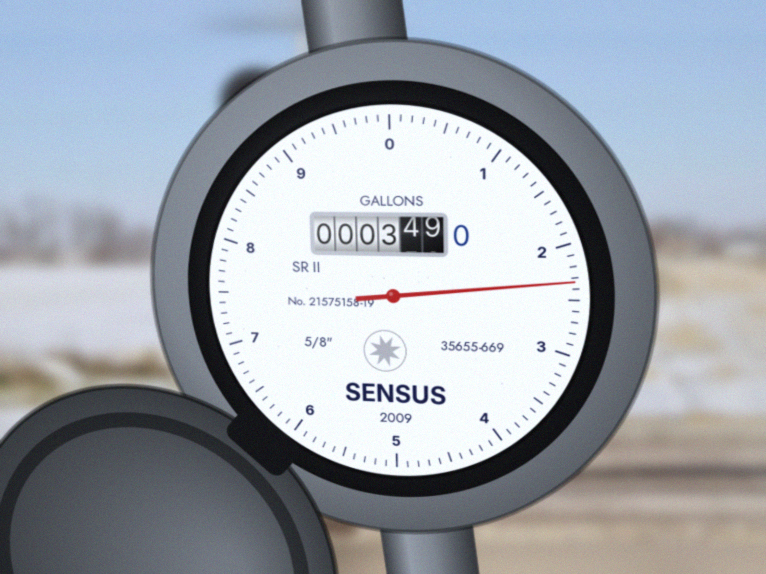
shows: value=3492.3 unit=gal
